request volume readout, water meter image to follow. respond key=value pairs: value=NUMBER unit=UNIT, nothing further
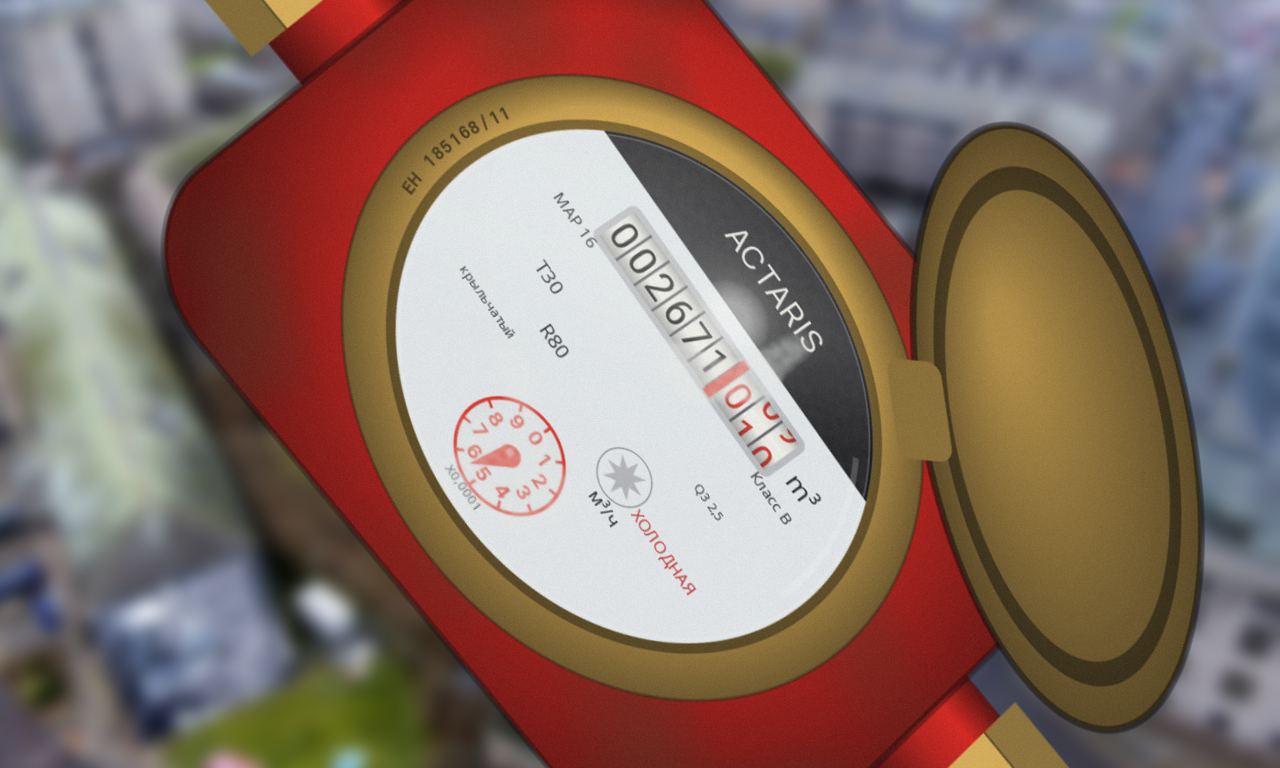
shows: value=2671.0095 unit=m³
